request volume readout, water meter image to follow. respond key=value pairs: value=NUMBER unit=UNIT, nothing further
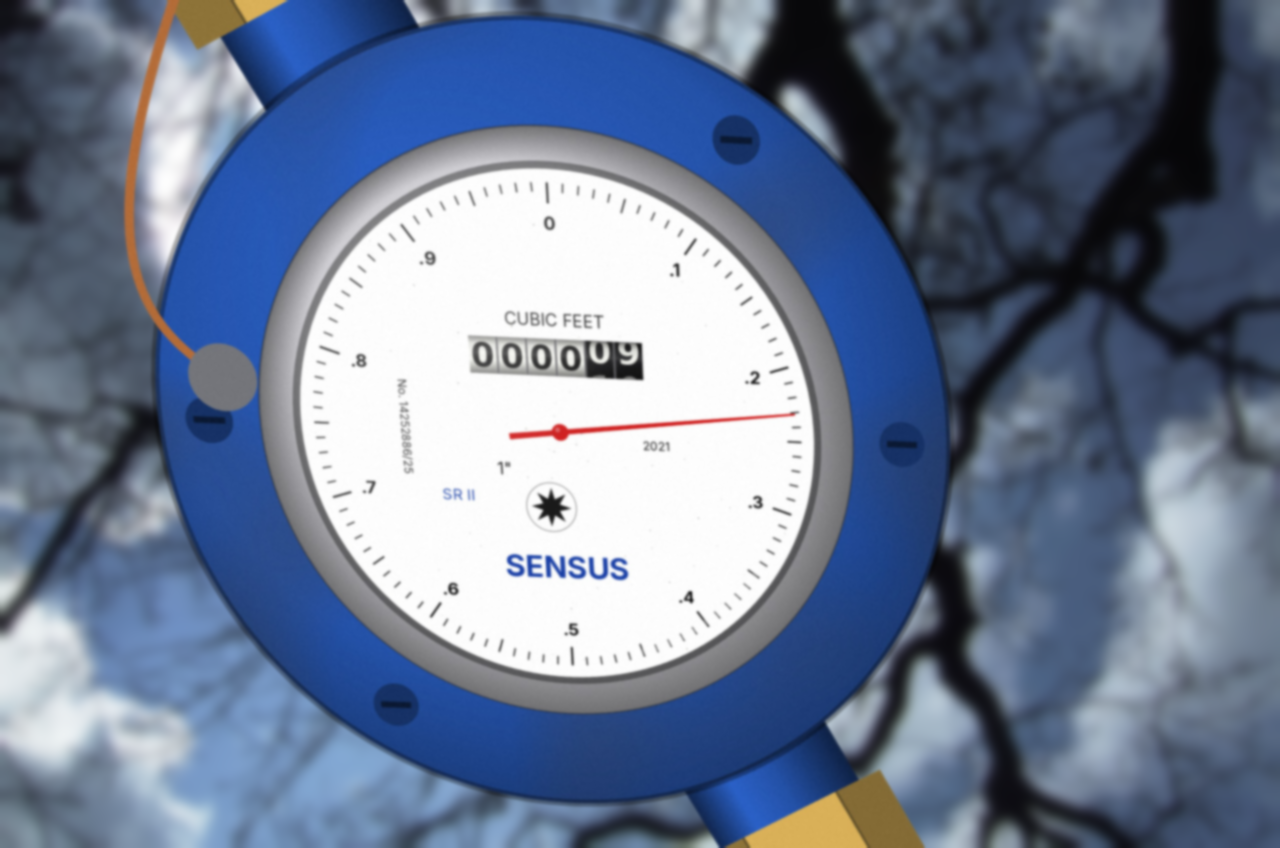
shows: value=9.23 unit=ft³
